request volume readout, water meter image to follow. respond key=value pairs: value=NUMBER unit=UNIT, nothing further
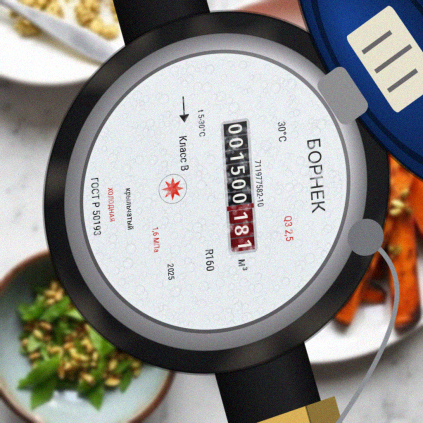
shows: value=1500.181 unit=m³
